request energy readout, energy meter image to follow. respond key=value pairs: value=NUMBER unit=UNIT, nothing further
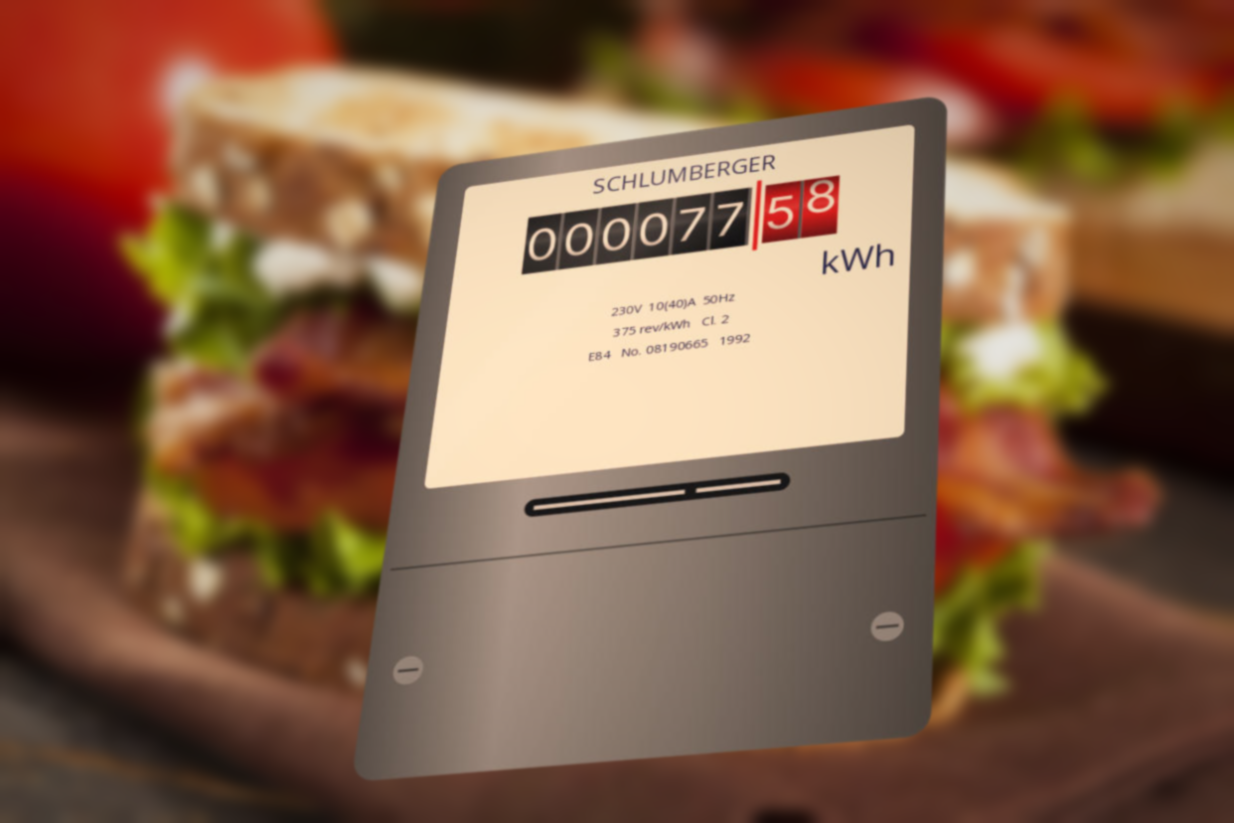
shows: value=77.58 unit=kWh
